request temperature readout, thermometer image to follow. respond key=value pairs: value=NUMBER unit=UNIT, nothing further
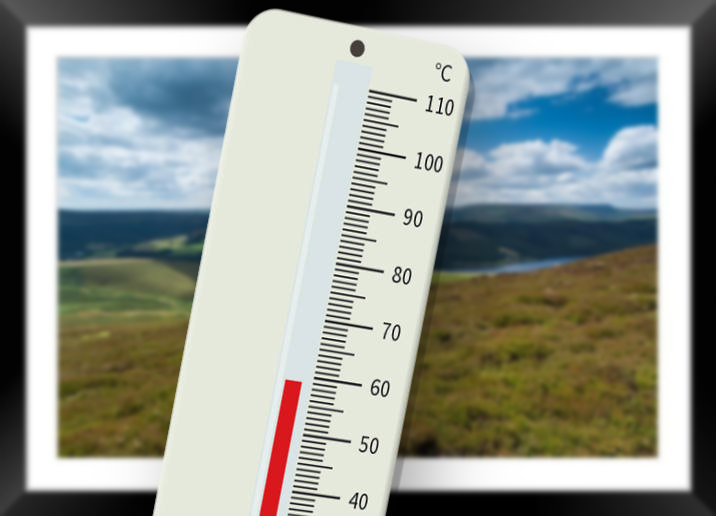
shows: value=59 unit=°C
